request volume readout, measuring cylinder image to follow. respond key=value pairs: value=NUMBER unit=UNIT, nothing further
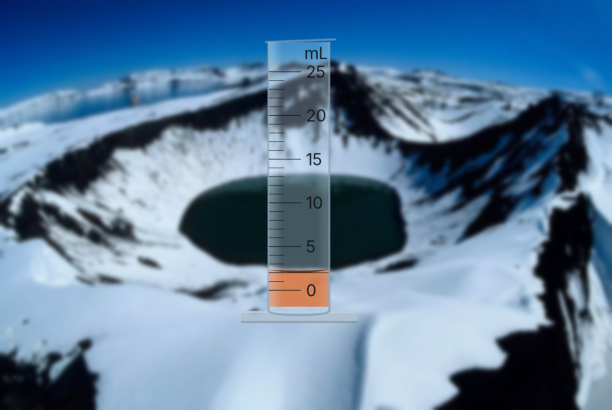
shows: value=2 unit=mL
